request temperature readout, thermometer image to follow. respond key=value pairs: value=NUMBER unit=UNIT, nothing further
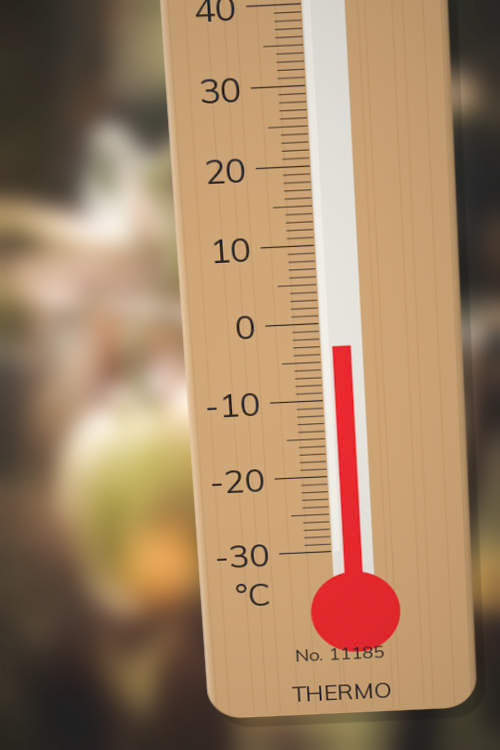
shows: value=-3 unit=°C
